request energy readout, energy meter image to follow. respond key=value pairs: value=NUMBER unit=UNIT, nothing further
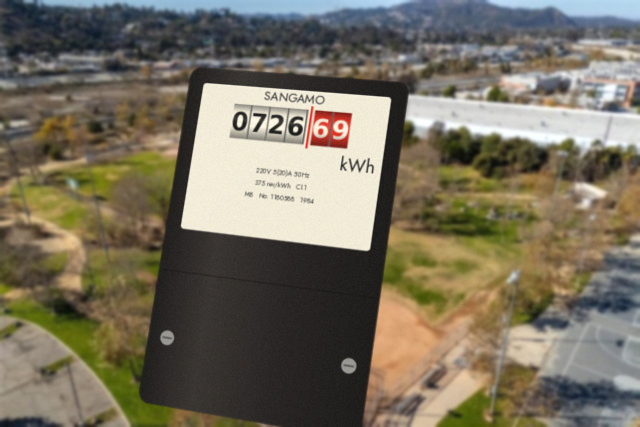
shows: value=726.69 unit=kWh
